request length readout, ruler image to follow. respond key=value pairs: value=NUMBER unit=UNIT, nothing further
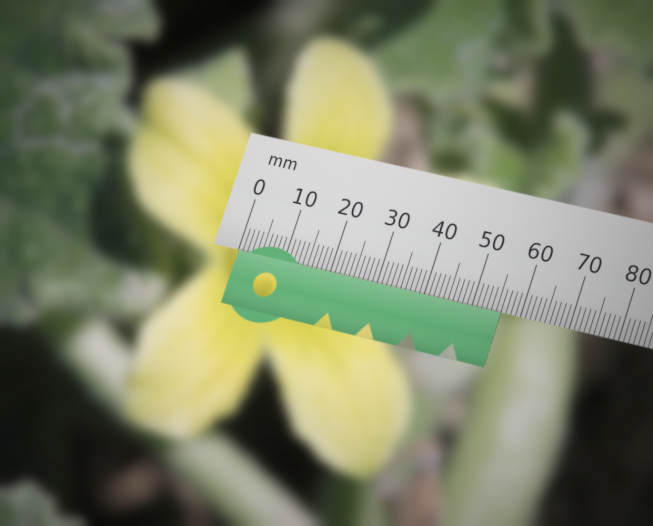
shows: value=56 unit=mm
